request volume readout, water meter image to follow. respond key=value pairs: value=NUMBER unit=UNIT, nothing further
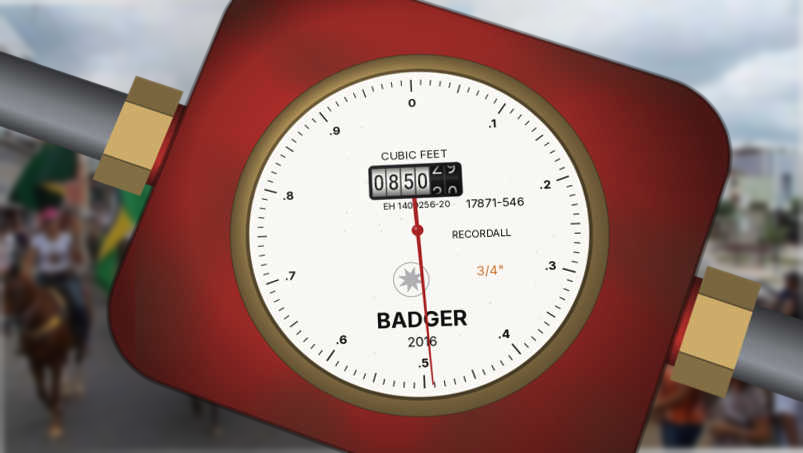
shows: value=85029.49 unit=ft³
